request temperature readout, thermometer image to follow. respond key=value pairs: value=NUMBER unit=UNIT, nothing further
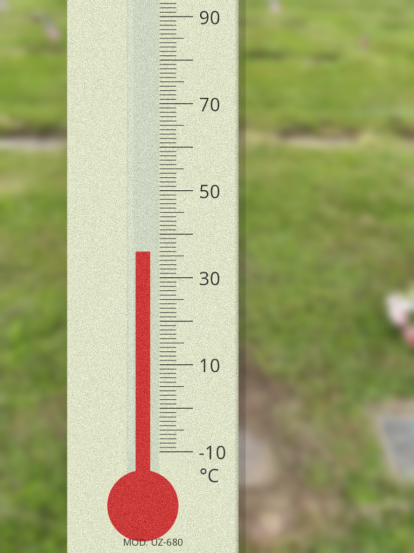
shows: value=36 unit=°C
